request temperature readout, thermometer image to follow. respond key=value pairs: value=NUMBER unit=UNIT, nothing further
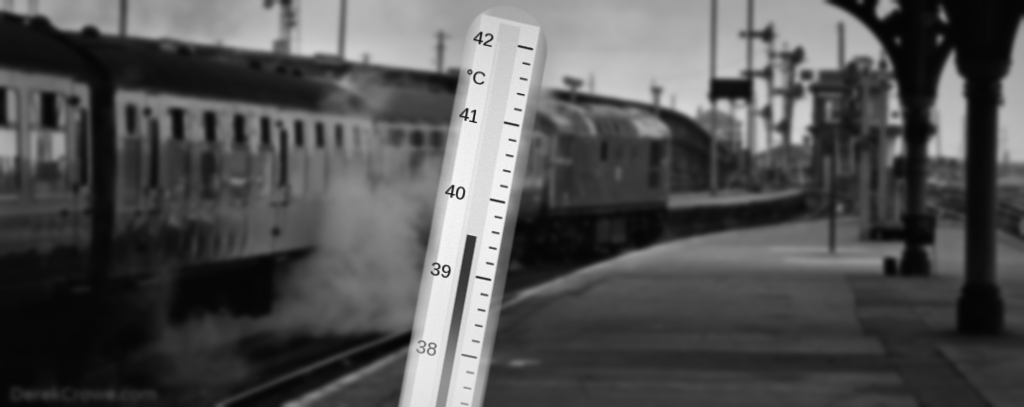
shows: value=39.5 unit=°C
